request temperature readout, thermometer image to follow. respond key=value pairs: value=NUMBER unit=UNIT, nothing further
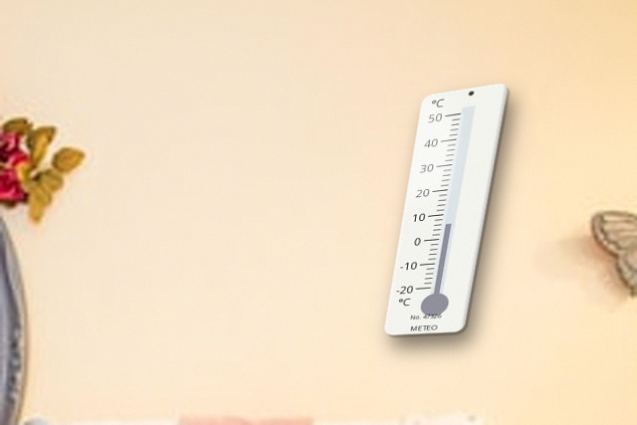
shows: value=6 unit=°C
